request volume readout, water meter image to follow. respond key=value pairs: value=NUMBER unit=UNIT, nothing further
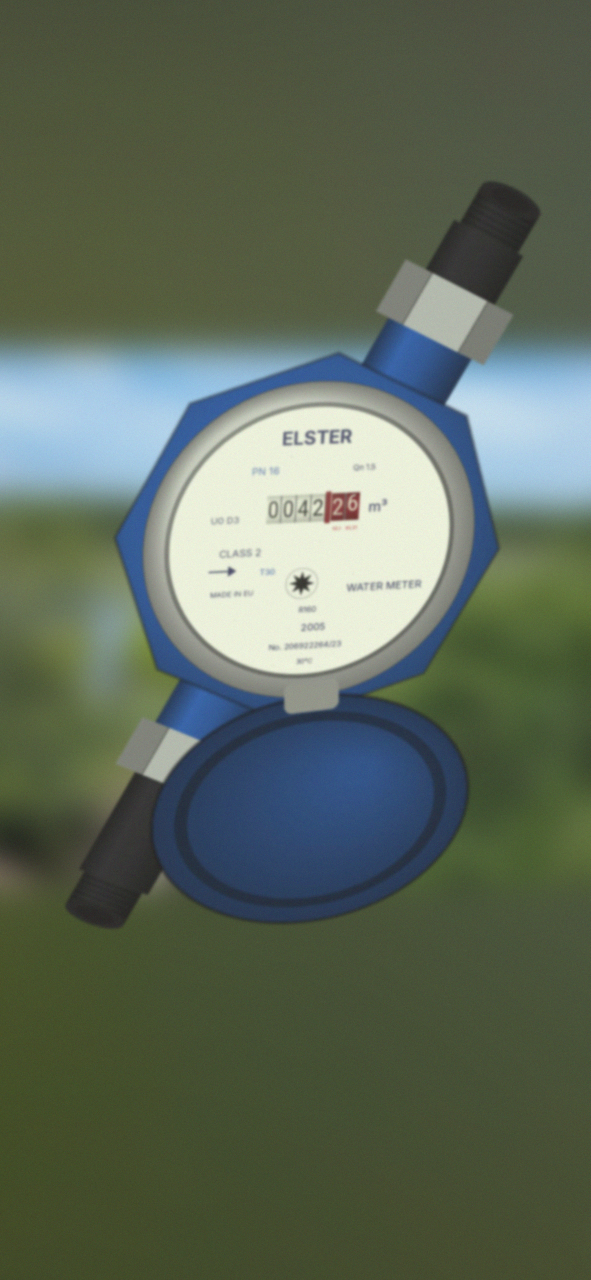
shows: value=42.26 unit=m³
